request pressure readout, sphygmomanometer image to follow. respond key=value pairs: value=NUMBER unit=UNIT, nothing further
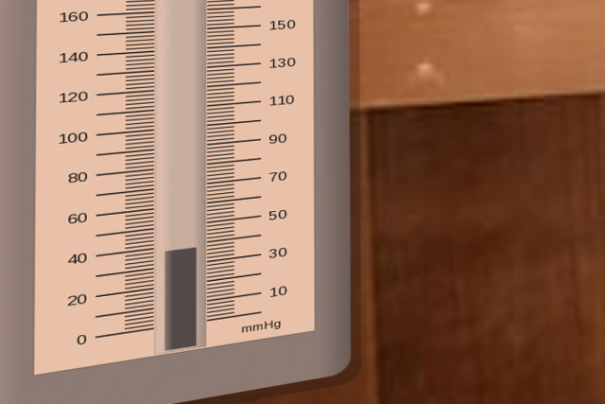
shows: value=38 unit=mmHg
